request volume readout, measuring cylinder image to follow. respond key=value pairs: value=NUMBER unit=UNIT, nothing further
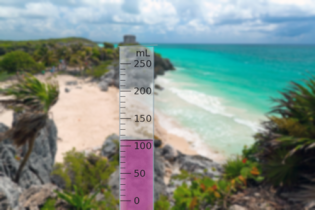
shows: value=110 unit=mL
